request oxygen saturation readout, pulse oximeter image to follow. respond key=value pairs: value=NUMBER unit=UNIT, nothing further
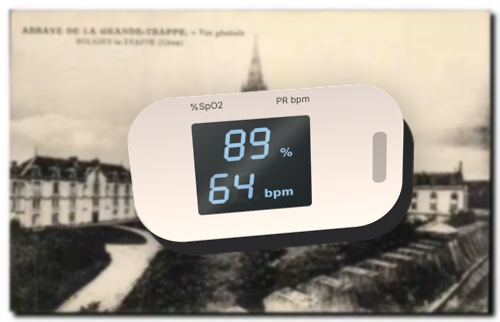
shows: value=89 unit=%
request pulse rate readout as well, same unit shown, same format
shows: value=64 unit=bpm
